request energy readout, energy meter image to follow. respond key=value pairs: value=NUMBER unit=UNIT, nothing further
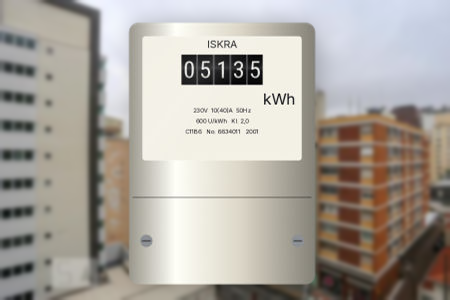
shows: value=5135 unit=kWh
